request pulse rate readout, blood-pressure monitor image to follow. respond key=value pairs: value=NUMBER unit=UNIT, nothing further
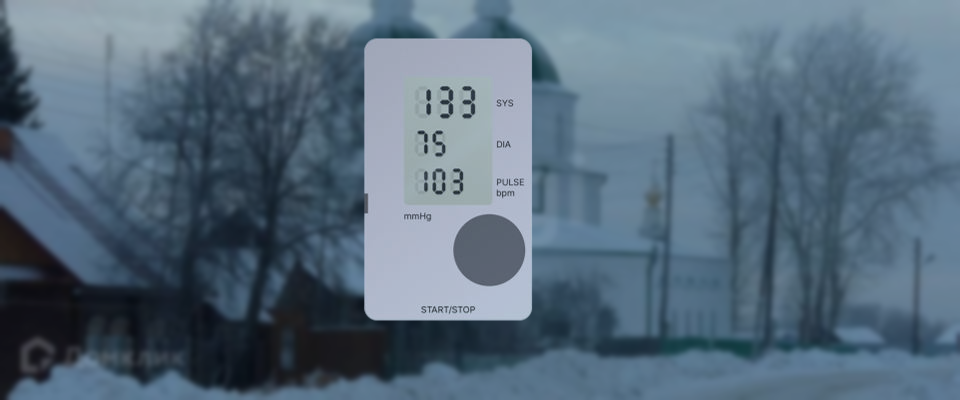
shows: value=103 unit=bpm
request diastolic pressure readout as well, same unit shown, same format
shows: value=75 unit=mmHg
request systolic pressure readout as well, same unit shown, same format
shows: value=133 unit=mmHg
